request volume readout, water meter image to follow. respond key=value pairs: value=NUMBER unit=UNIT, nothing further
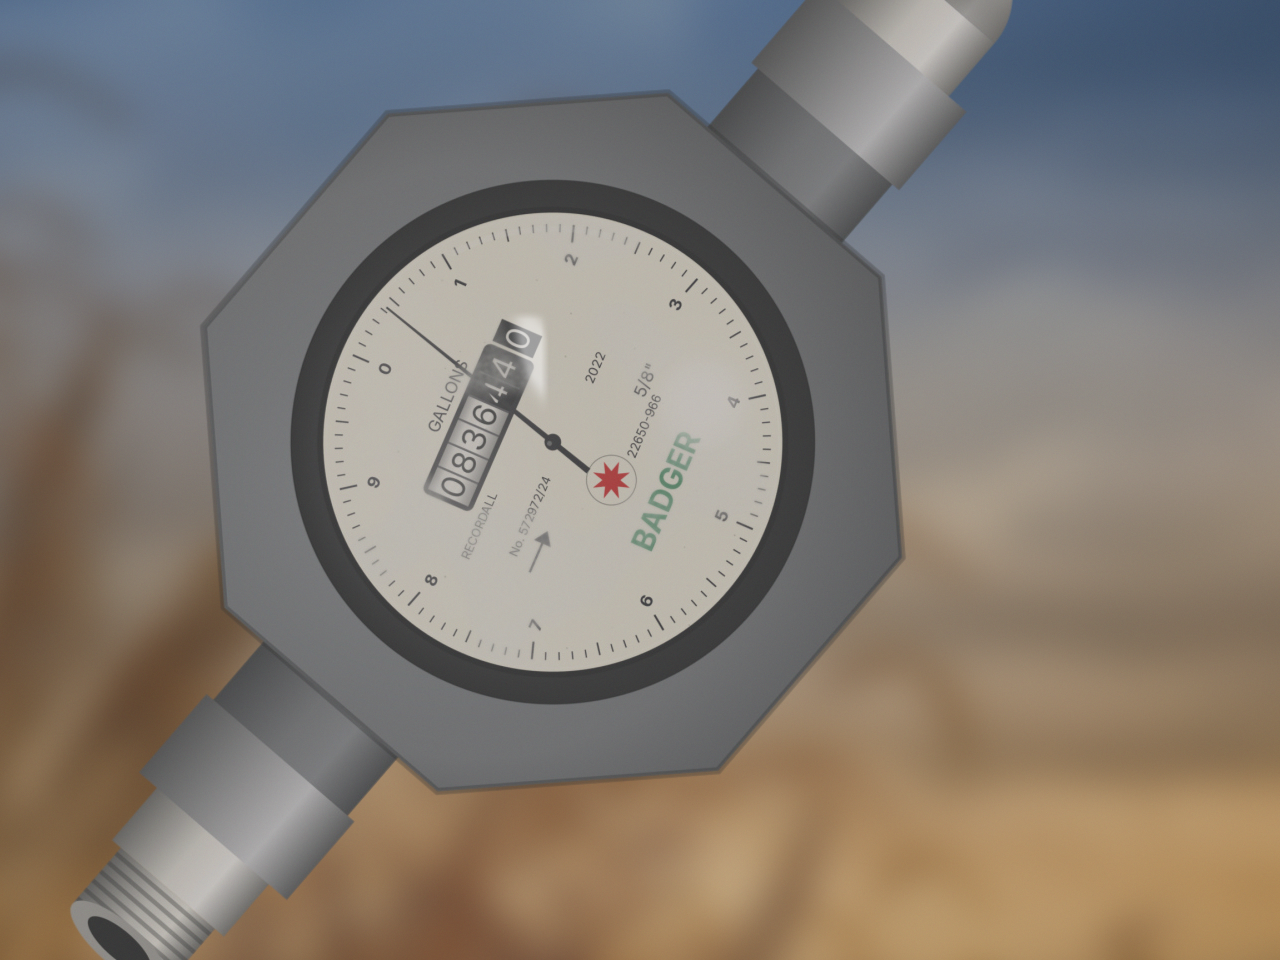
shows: value=836440.4 unit=gal
